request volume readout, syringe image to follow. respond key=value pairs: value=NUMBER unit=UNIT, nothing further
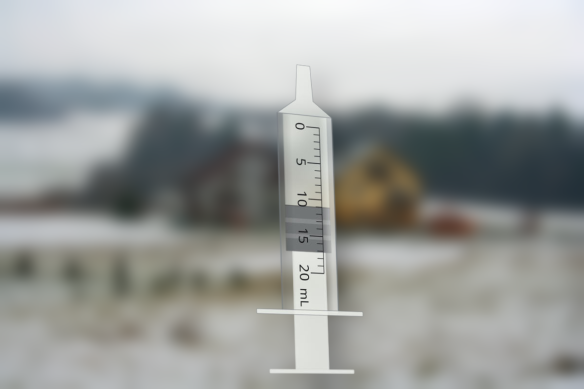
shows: value=11 unit=mL
